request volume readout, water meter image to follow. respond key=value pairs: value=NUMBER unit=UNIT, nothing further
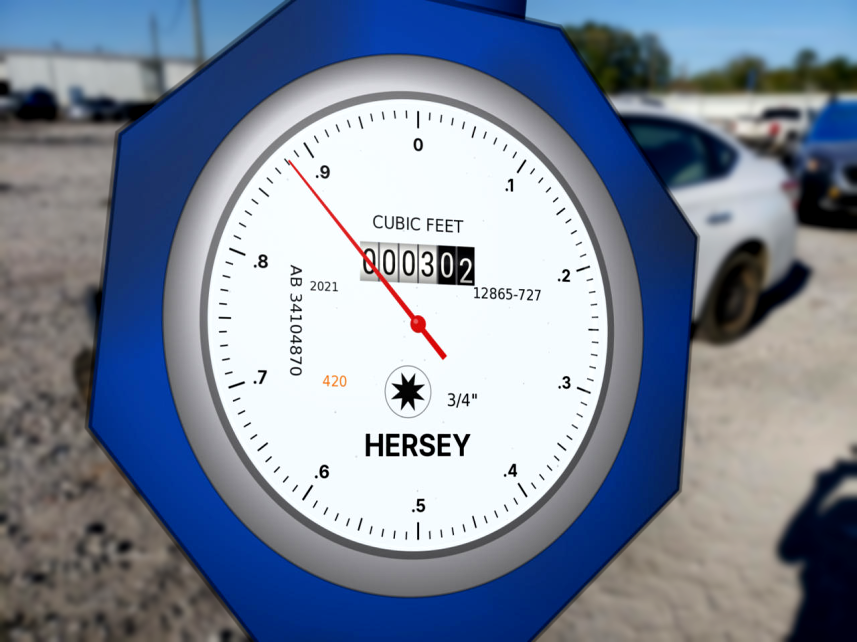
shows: value=301.88 unit=ft³
